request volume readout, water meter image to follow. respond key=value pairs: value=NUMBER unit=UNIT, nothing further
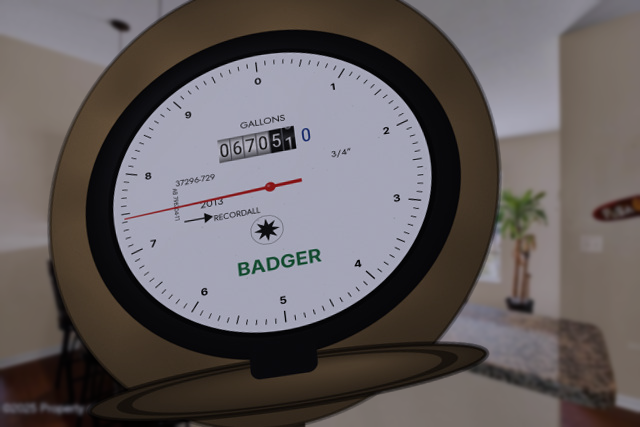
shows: value=670507.4 unit=gal
